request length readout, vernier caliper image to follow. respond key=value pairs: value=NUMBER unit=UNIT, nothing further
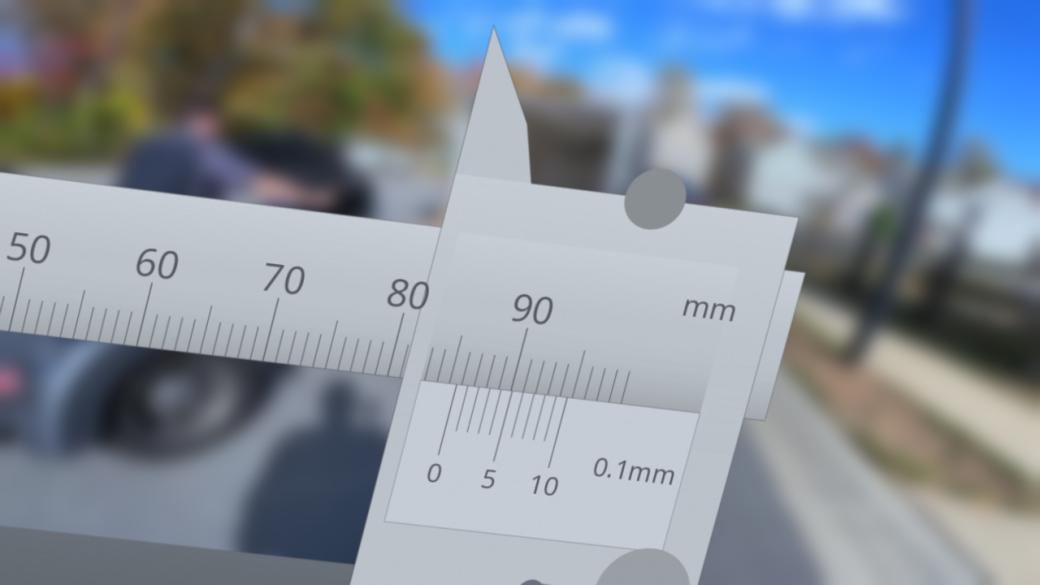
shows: value=85.6 unit=mm
